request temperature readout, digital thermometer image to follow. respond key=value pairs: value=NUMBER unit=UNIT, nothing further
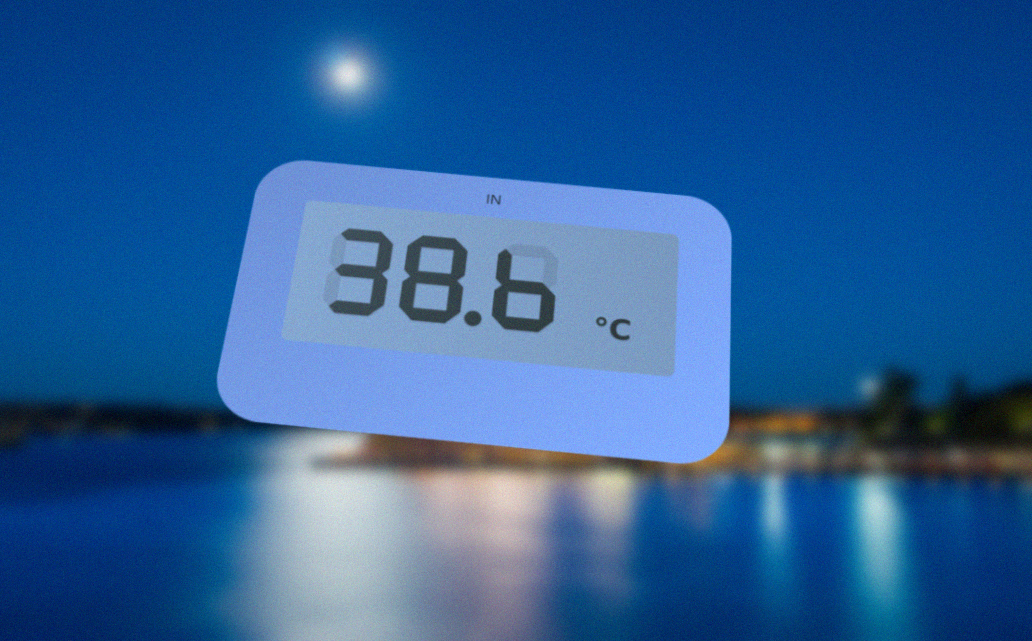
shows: value=38.6 unit=°C
